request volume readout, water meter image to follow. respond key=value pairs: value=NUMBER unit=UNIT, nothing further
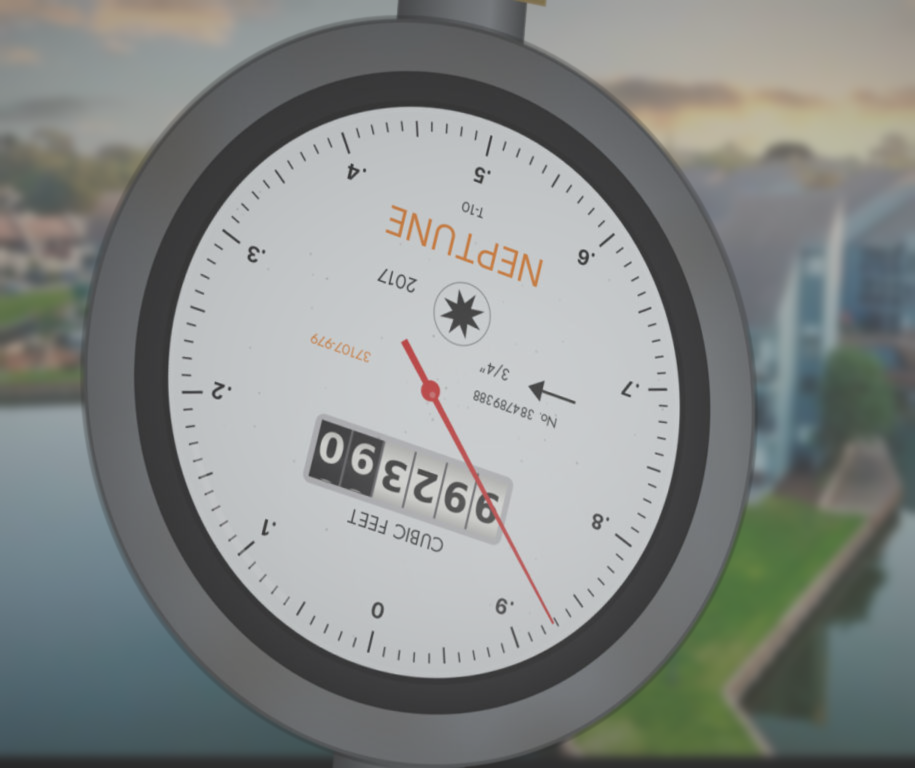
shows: value=992389.87 unit=ft³
